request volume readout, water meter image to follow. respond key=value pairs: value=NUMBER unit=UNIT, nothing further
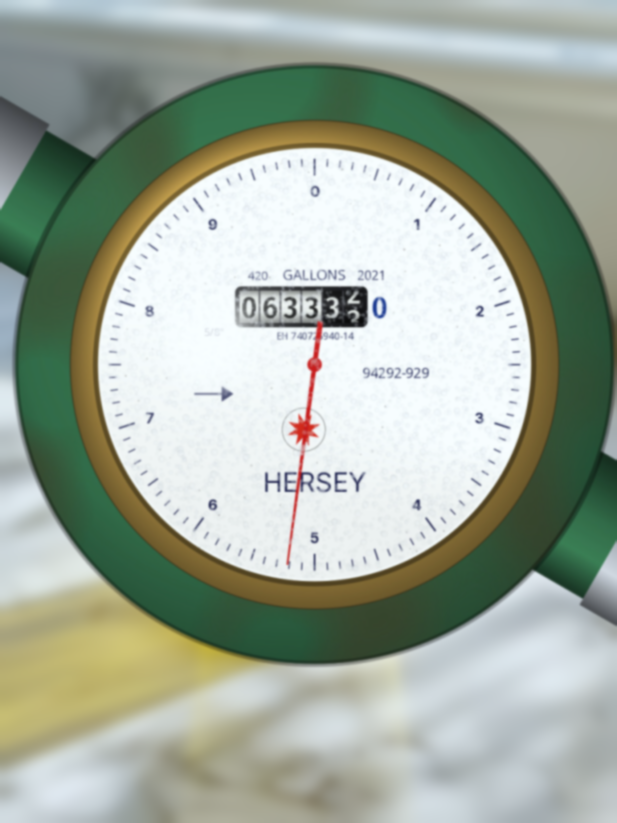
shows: value=633325.2 unit=gal
